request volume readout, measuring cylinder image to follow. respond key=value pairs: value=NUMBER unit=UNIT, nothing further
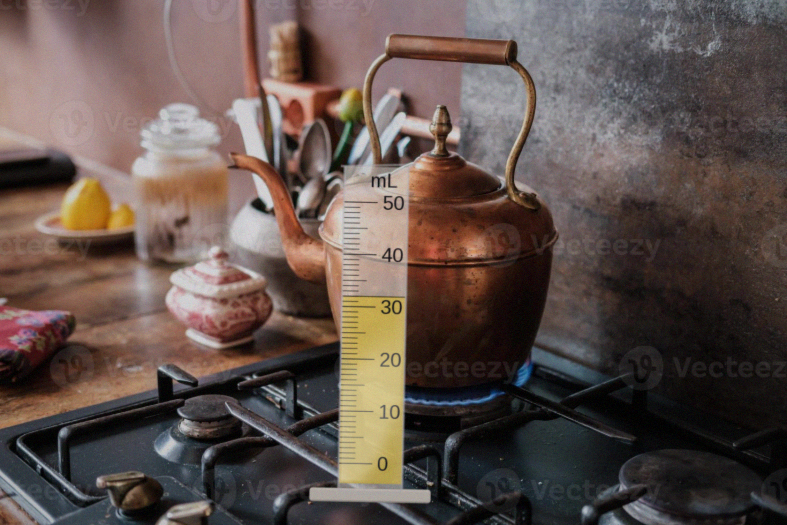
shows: value=32 unit=mL
